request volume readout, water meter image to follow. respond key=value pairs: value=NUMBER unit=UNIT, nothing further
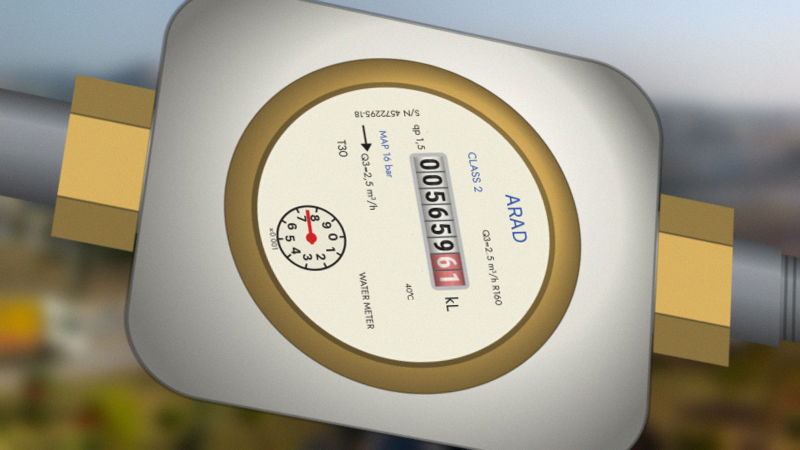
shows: value=5659.617 unit=kL
